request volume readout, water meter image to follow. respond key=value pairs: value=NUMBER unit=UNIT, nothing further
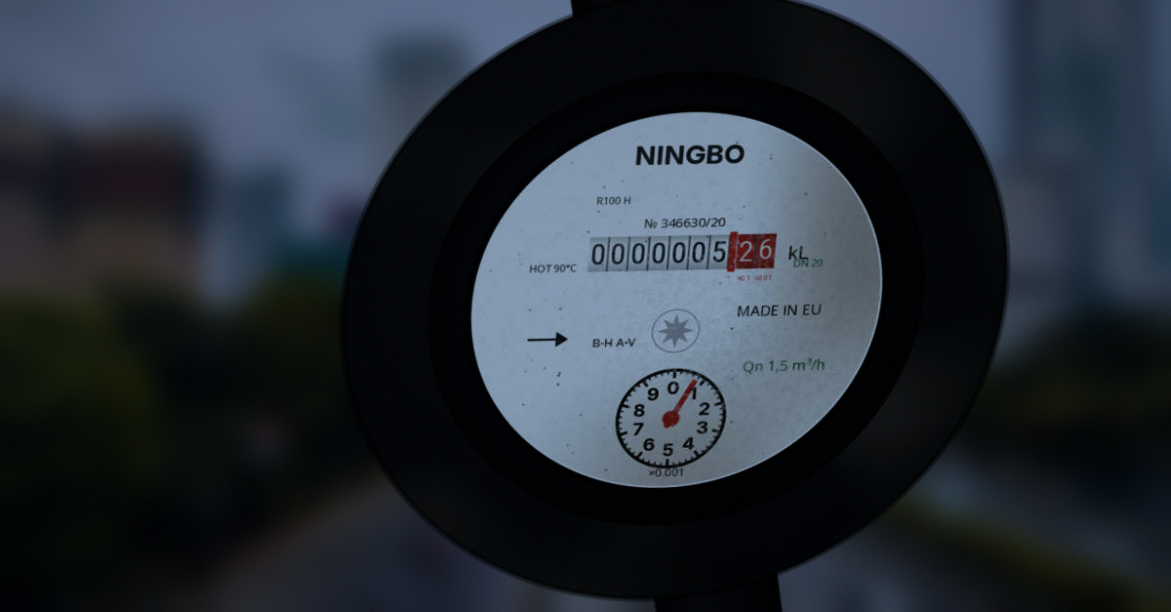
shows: value=5.260 unit=kL
